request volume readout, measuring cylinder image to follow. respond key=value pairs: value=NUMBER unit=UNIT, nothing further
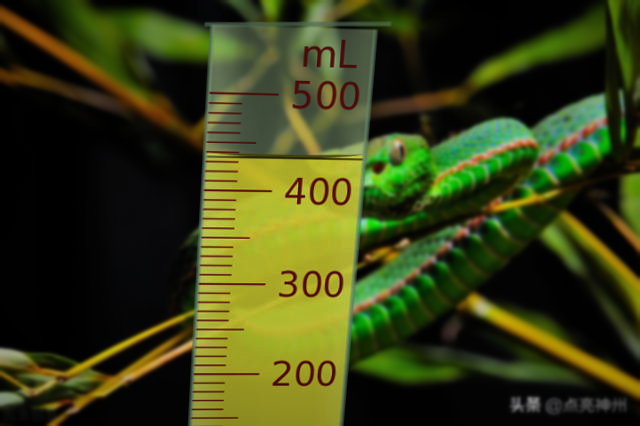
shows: value=435 unit=mL
